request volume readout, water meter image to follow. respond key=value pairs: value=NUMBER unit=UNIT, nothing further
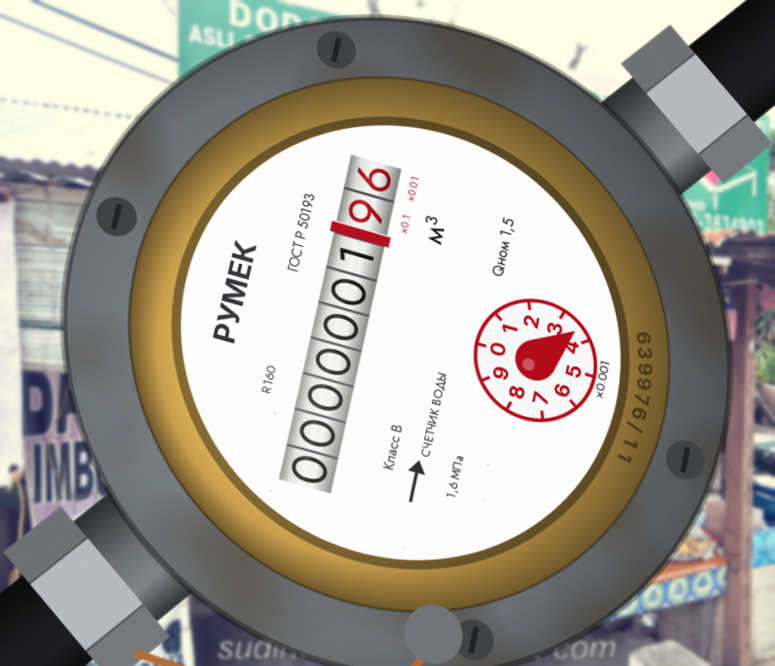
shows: value=1.963 unit=m³
